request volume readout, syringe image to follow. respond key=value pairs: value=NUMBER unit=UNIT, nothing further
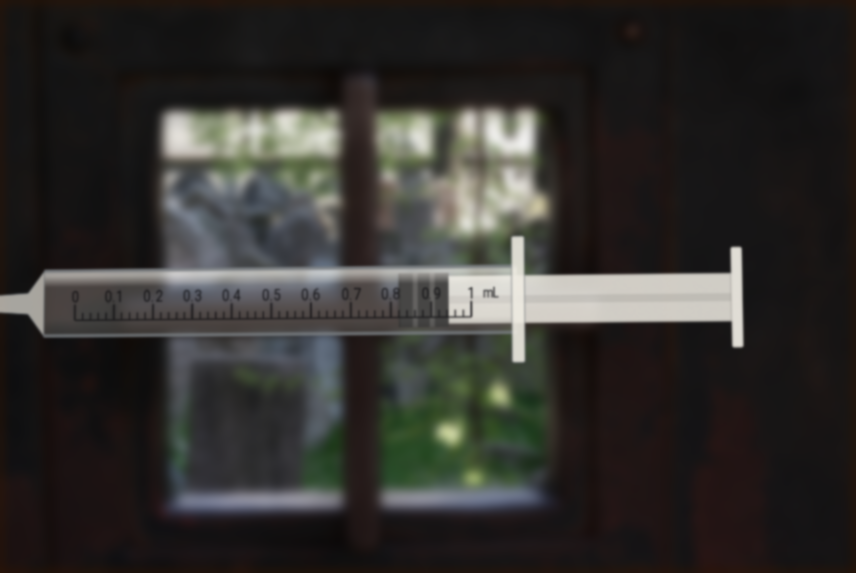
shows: value=0.82 unit=mL
